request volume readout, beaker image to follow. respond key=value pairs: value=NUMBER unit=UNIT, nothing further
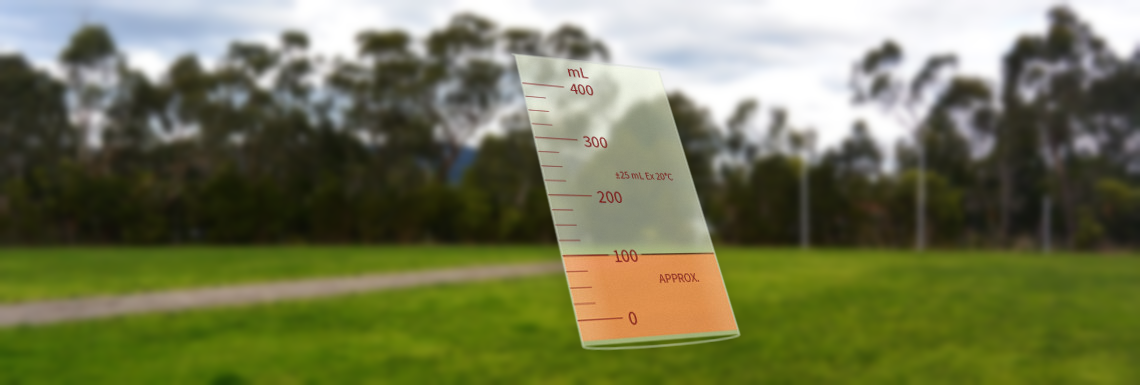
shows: value=100 unit=mL
